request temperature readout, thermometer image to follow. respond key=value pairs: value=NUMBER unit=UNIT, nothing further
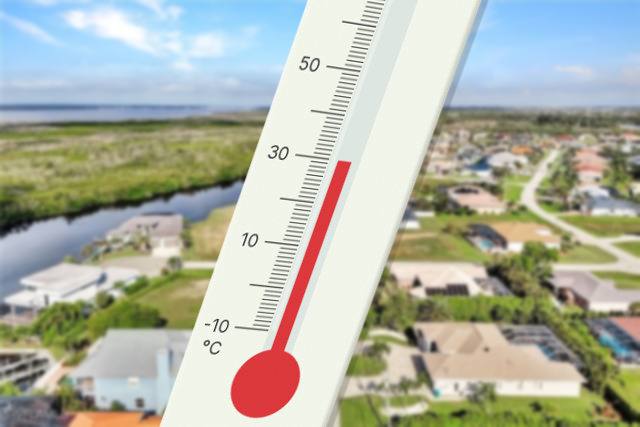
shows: value=30 unit=°C
